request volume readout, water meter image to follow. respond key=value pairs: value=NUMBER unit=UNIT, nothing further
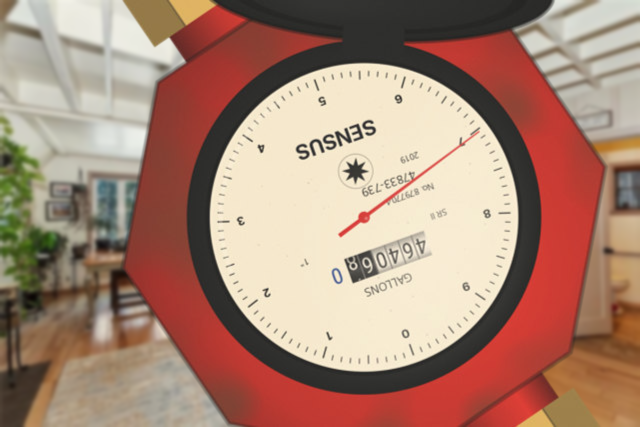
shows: value=4640677.0 unit=gal
